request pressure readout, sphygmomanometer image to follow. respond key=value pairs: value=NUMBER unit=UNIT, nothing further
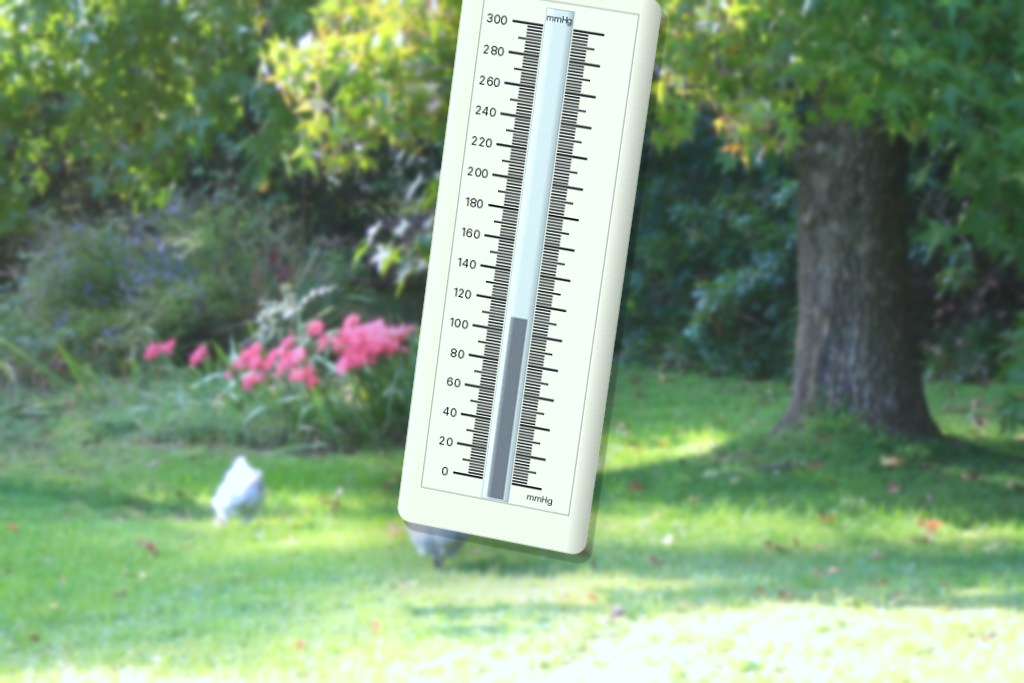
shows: value=110 unit=mmHg
